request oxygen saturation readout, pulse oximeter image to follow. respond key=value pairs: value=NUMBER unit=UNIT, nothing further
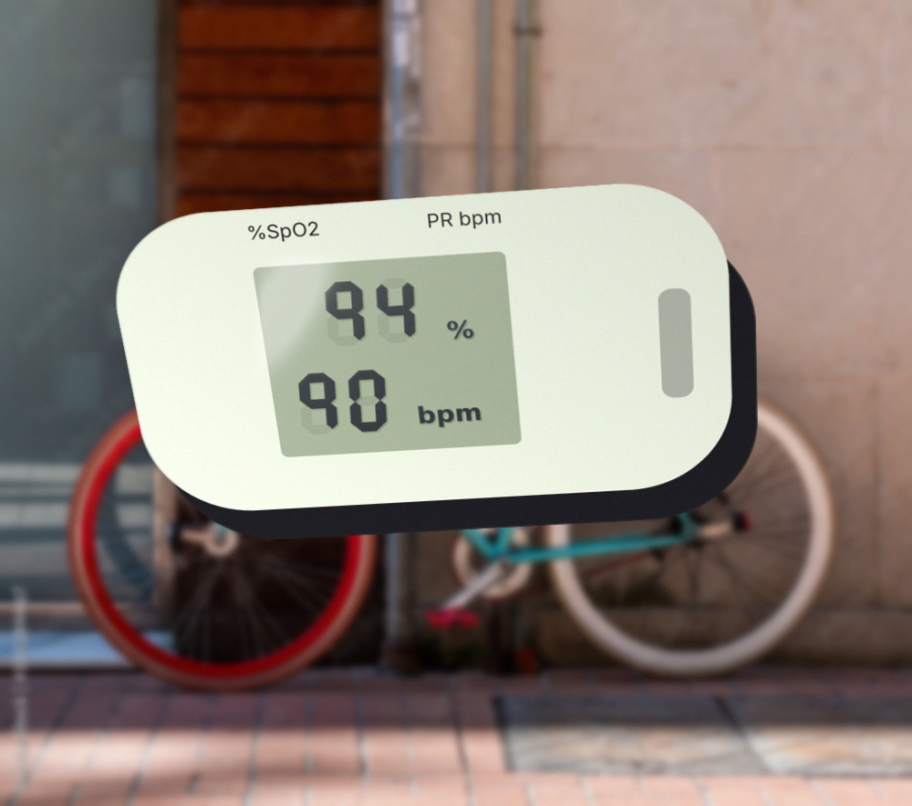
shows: value=94 unit=%
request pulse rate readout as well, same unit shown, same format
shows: value=90 unit=bpm
